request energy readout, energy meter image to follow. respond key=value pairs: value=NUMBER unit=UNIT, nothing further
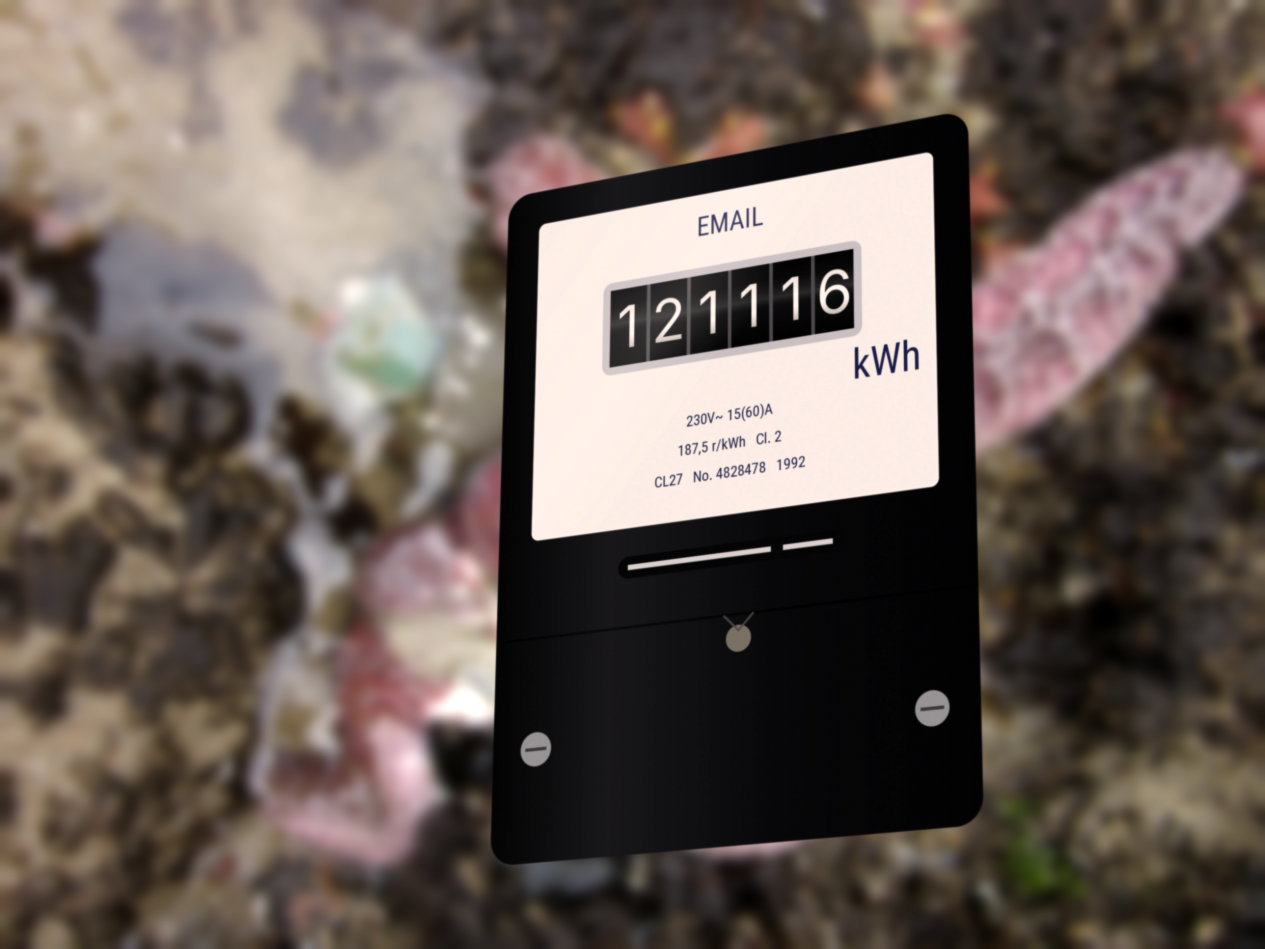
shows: value=121116 unit=kWh
